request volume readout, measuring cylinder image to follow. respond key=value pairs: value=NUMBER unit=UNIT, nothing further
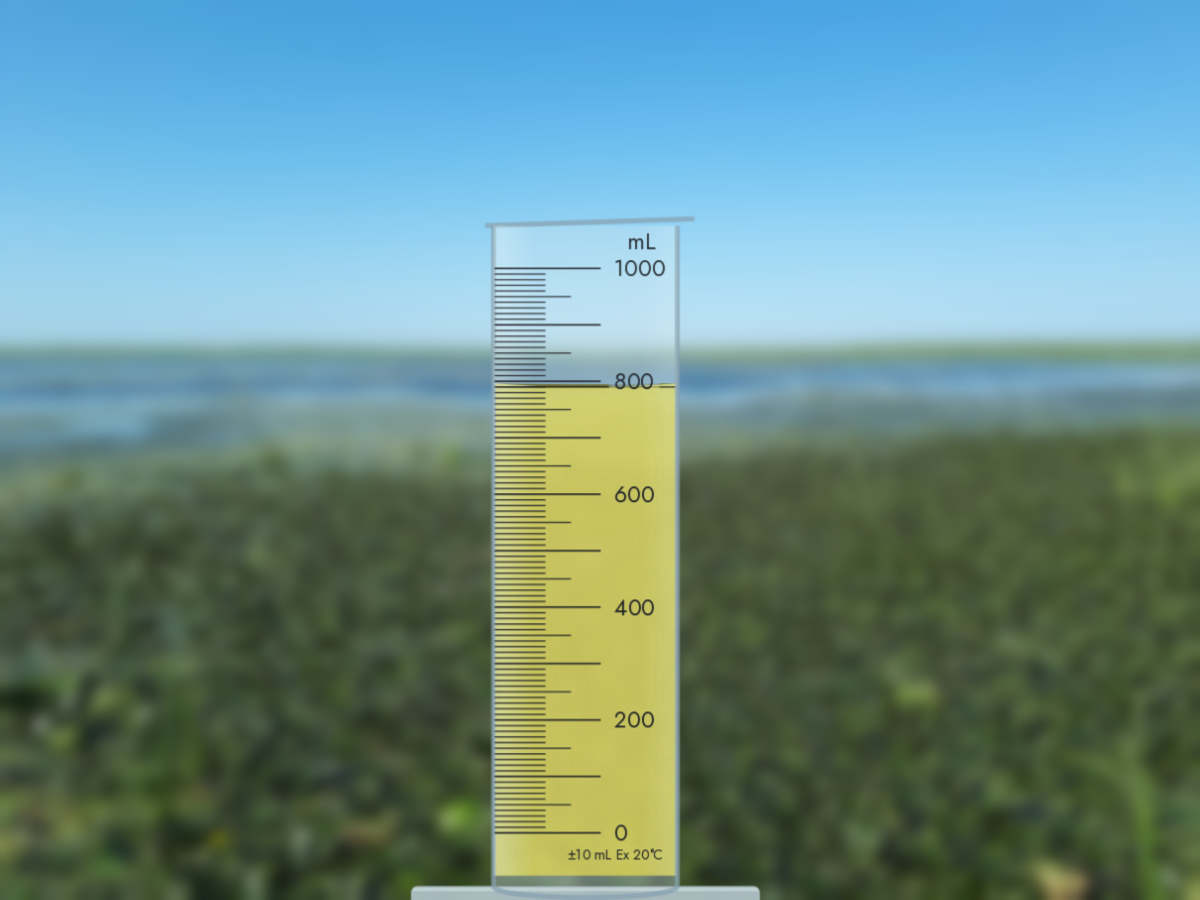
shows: value=790 unit=mL
